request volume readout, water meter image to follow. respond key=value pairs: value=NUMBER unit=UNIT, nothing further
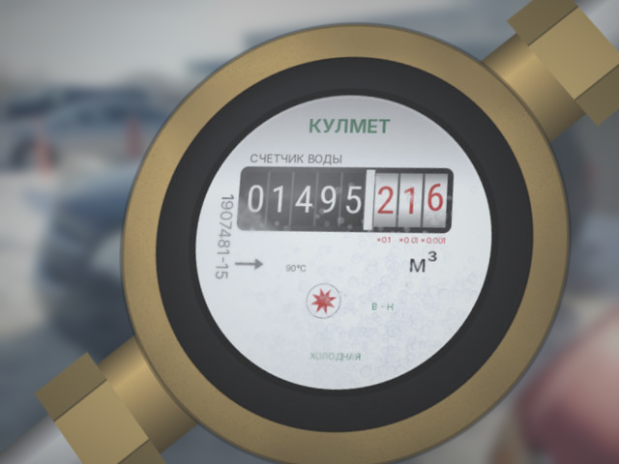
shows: value=1495.216 unit=m³
